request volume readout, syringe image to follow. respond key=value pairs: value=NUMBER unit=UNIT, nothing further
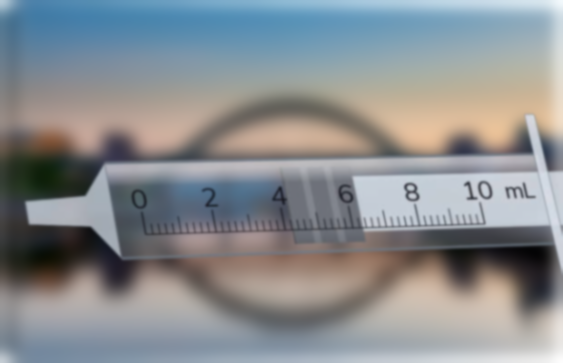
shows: value=4.2 unit=mL
